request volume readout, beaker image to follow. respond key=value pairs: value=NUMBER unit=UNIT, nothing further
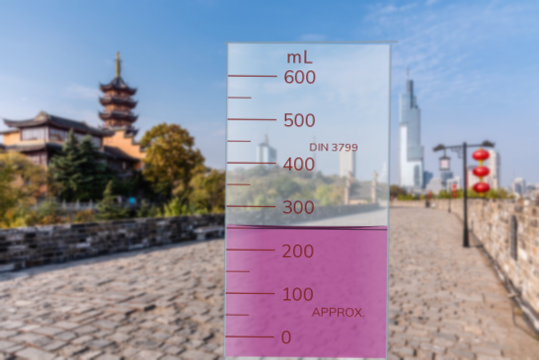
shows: value=250 unit=mL
